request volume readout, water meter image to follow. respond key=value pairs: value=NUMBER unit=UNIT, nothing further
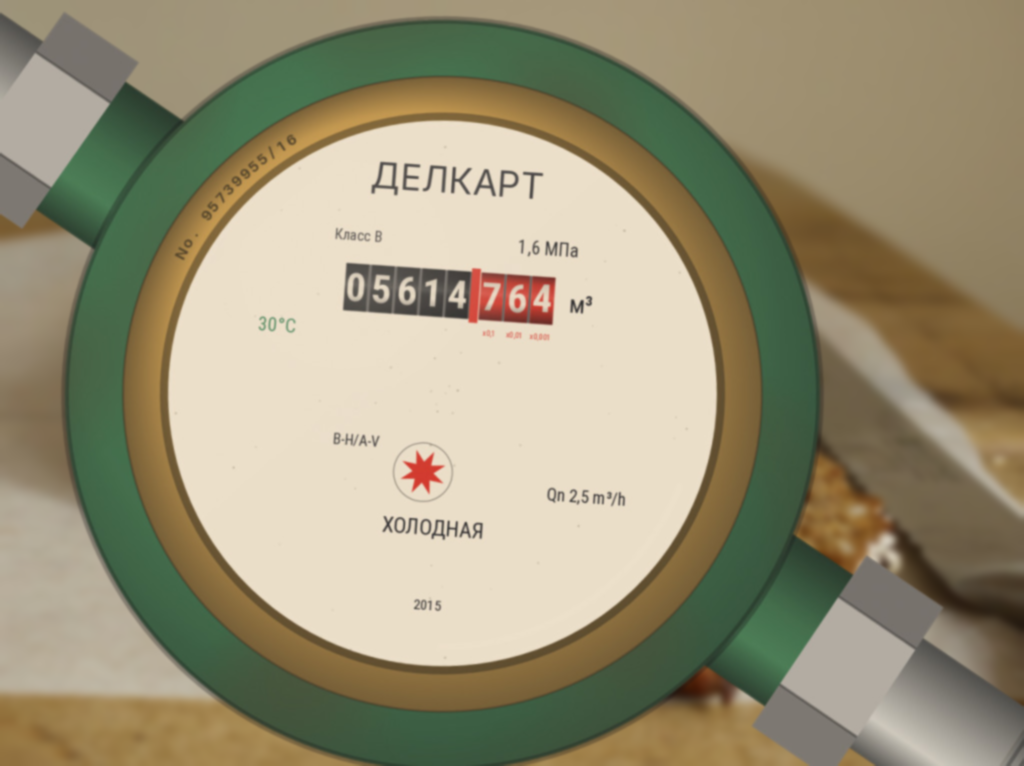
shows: value=5614.764 unit=m³
